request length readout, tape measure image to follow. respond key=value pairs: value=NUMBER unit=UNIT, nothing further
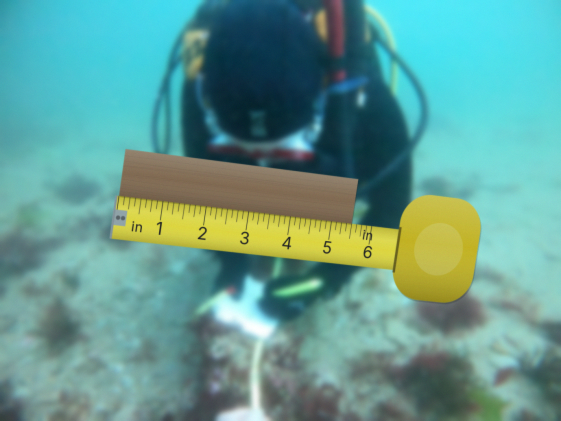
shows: value=5.5 unit=in
